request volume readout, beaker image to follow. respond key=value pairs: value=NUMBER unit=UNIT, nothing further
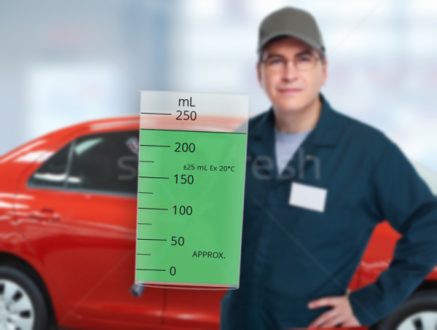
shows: value=225 unit=mL
